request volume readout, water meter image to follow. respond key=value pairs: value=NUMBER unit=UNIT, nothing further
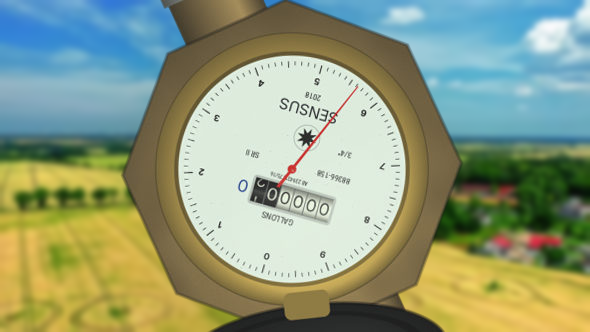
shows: value=15.6 unit=gal
